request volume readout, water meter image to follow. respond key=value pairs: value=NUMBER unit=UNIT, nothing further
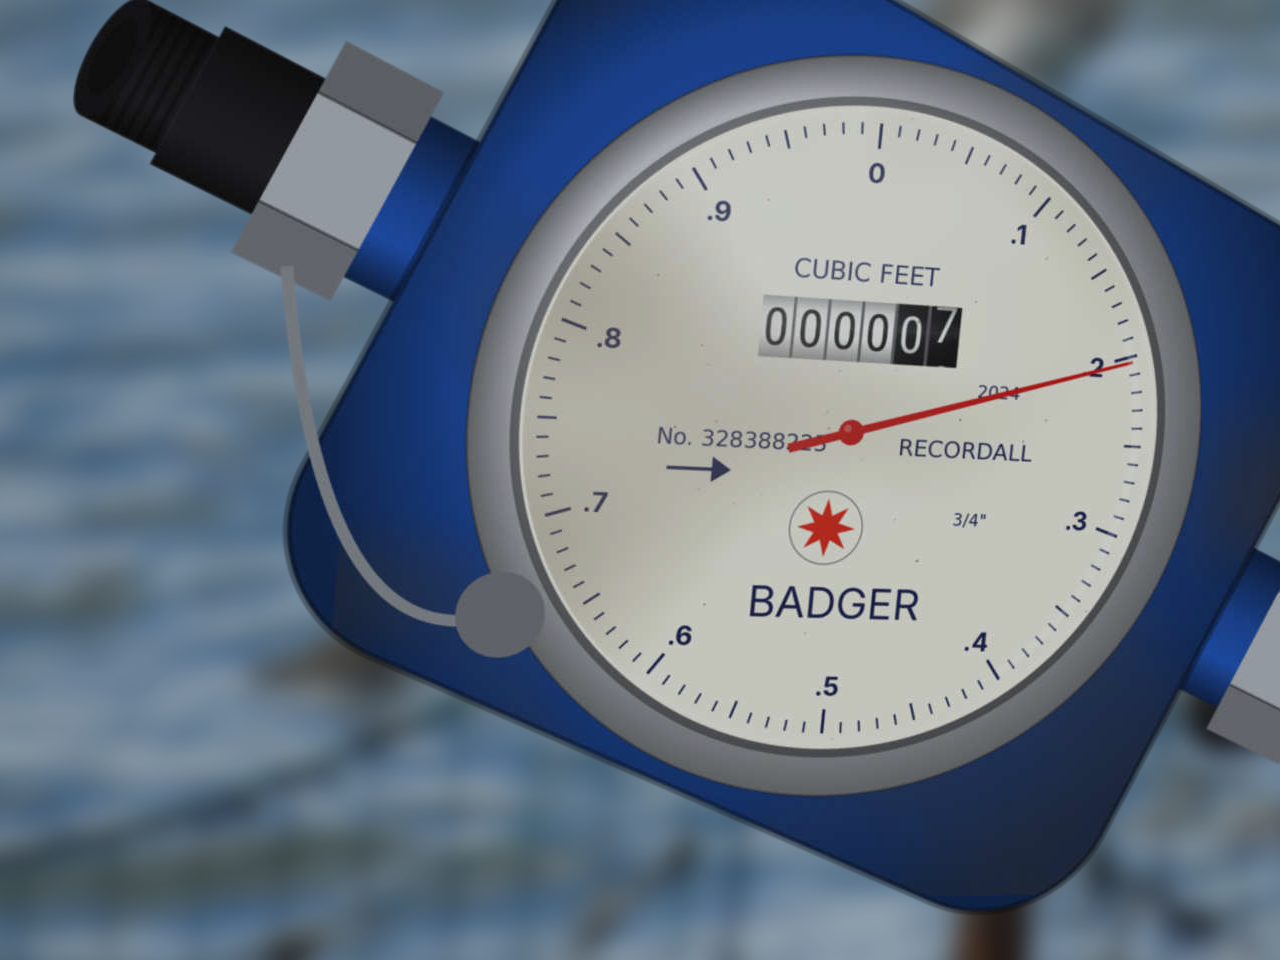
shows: value=7.20 unit=ft³
